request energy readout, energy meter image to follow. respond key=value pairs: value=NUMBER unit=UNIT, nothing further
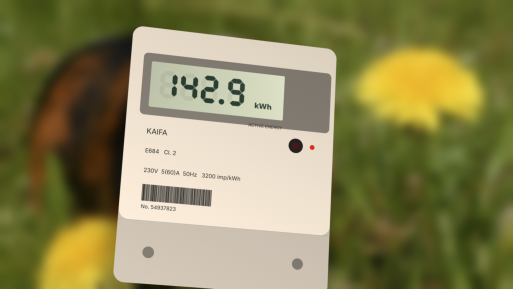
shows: value=142.9 unit=kWh
